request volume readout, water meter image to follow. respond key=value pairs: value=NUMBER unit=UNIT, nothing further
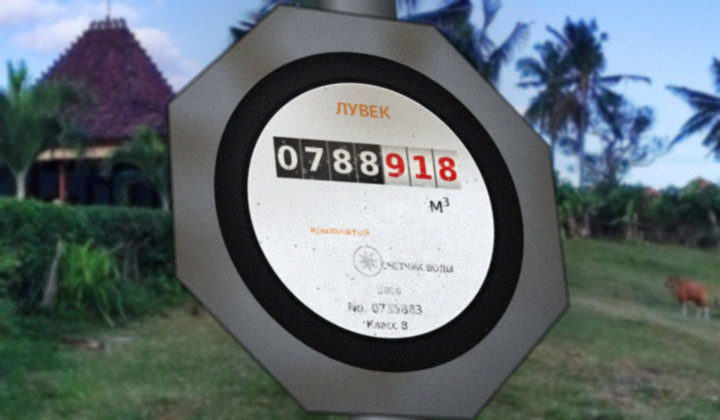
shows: value=788.918 unit=m³
